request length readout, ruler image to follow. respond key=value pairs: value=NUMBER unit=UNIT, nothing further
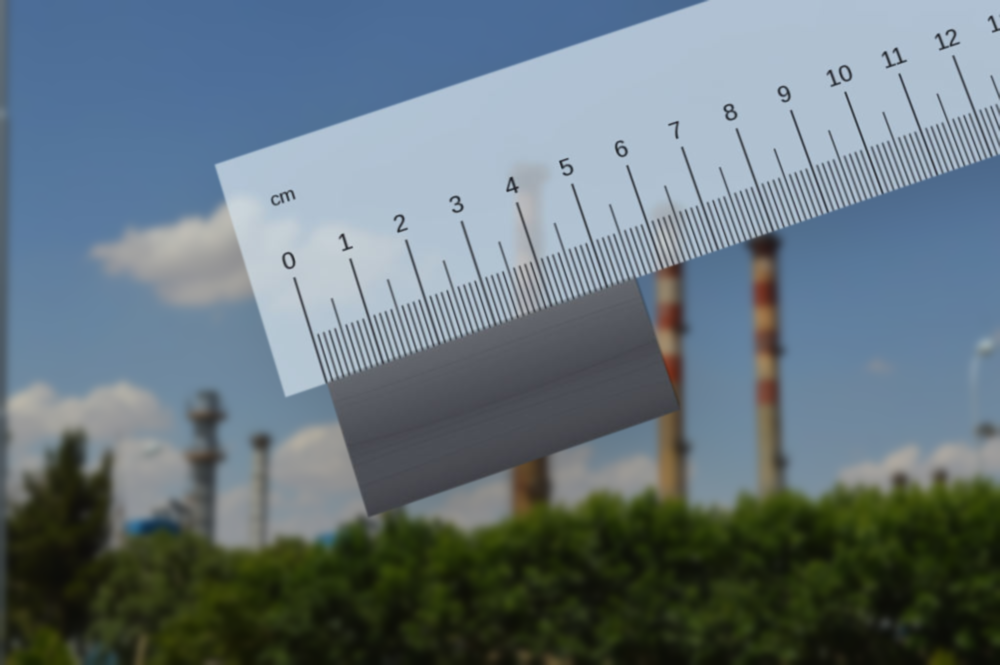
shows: value=5.5 unit=cm
